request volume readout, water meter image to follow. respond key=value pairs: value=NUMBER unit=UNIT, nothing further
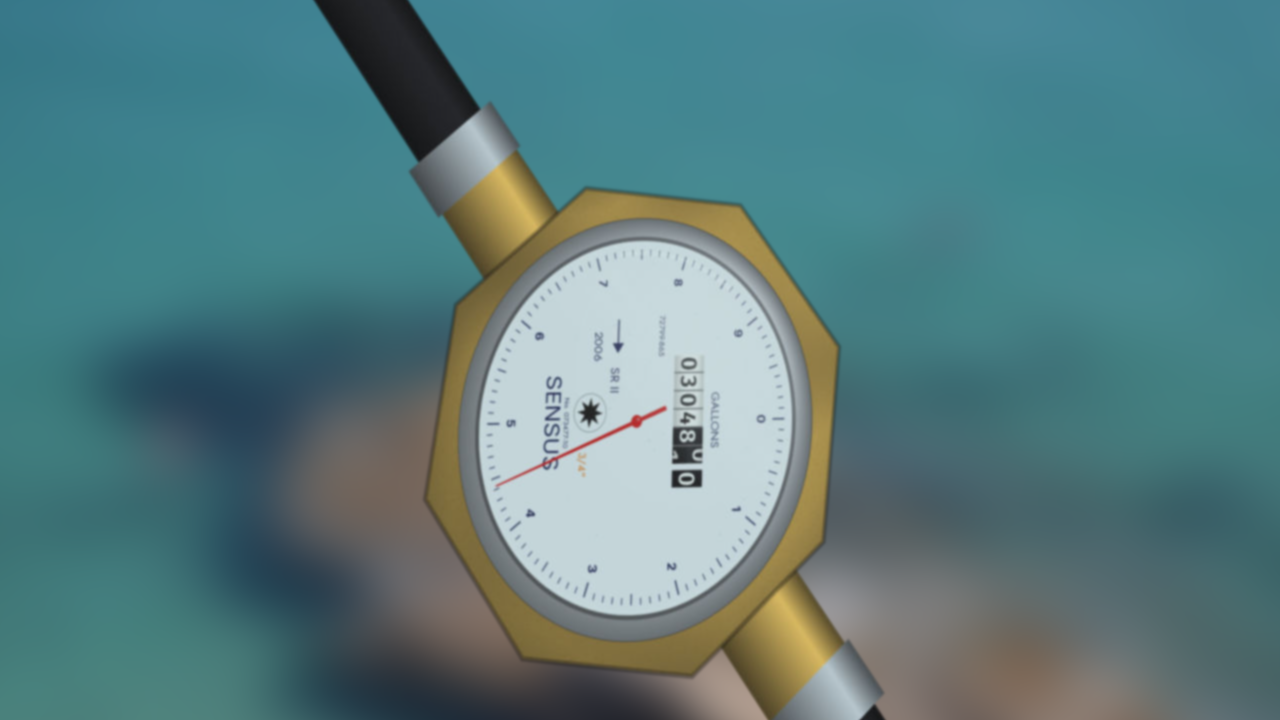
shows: value=304804.4 unit=gal
